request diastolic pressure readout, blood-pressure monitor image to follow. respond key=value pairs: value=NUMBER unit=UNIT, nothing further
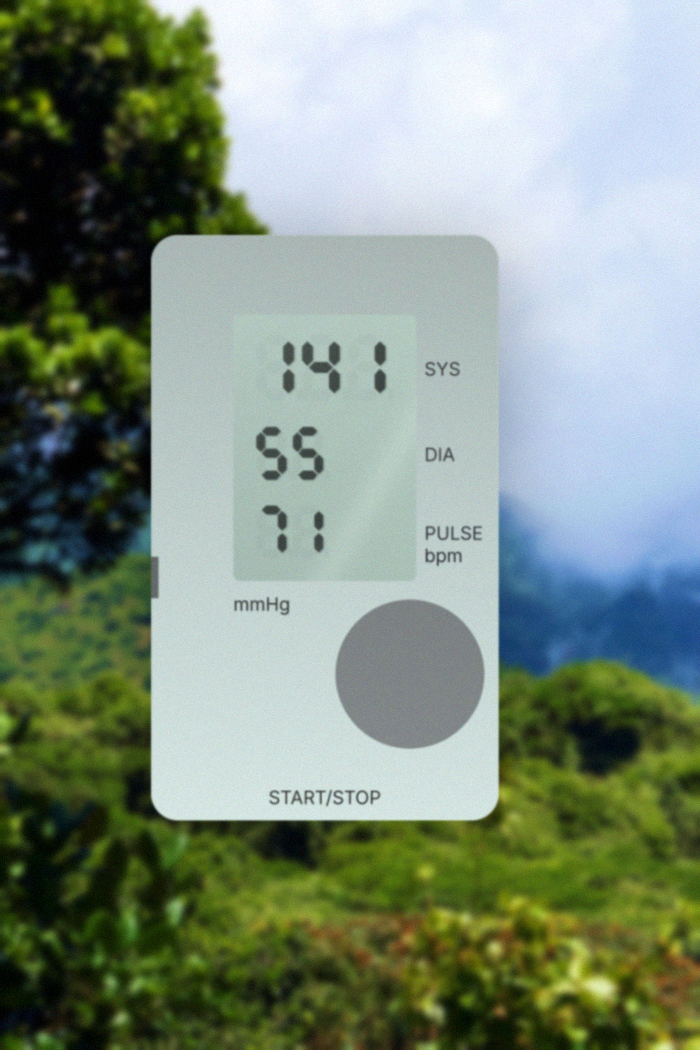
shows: value=55 unit=mmHg
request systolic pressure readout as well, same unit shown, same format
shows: value=141 unit=mmHg
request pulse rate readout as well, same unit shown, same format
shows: value=71 unit=bpm
